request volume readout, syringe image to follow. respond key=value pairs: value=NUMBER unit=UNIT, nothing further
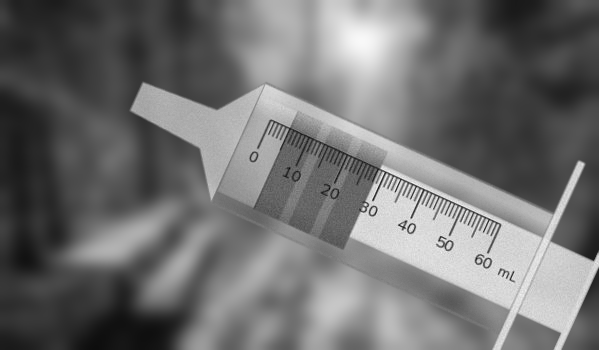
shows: value=5 unit=mL
